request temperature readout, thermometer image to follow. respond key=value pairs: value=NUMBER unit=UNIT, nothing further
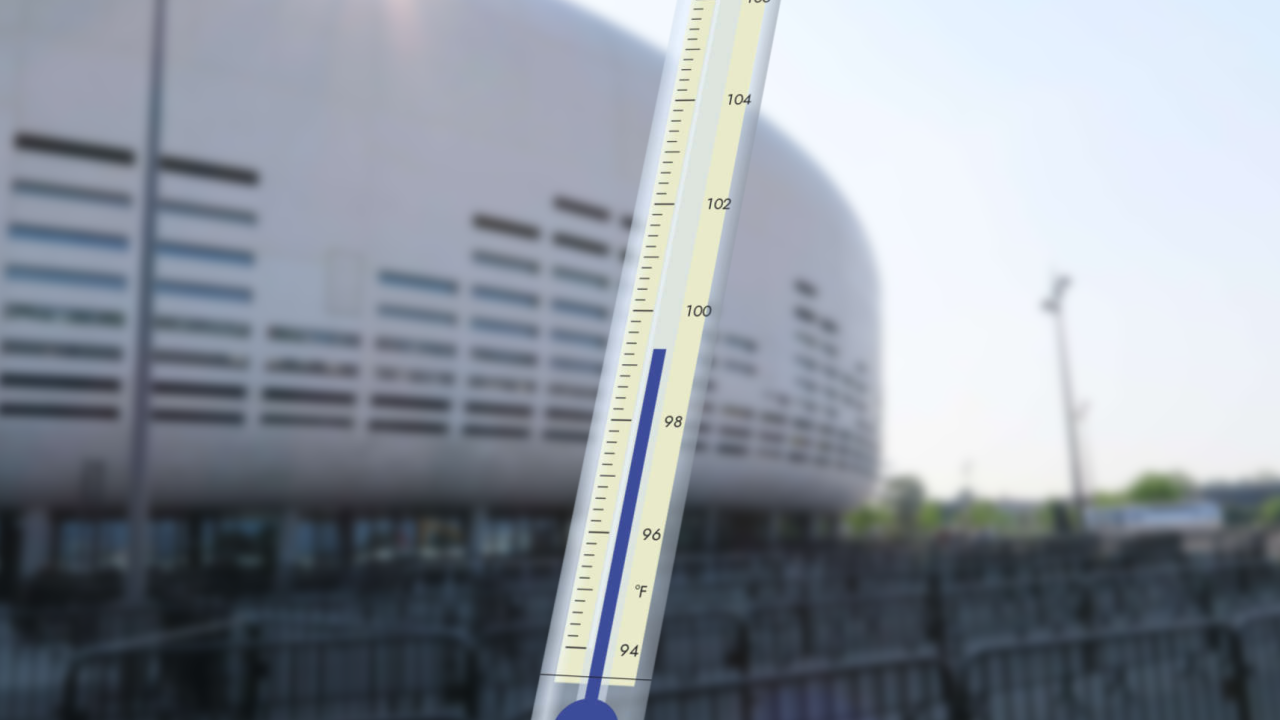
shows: value=99.3 unit=°F
